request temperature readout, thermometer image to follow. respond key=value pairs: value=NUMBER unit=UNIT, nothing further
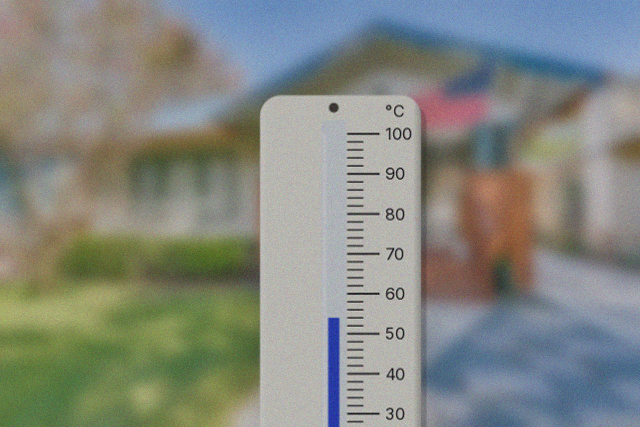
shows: value=54 unit=°C
